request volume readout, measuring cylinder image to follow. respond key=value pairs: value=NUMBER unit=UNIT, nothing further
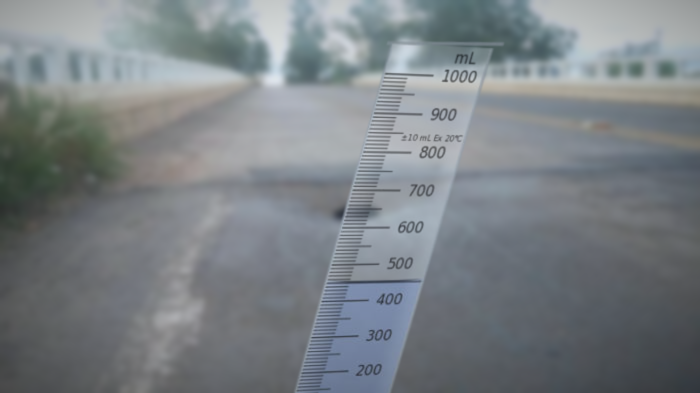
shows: value=450 unit=mL
